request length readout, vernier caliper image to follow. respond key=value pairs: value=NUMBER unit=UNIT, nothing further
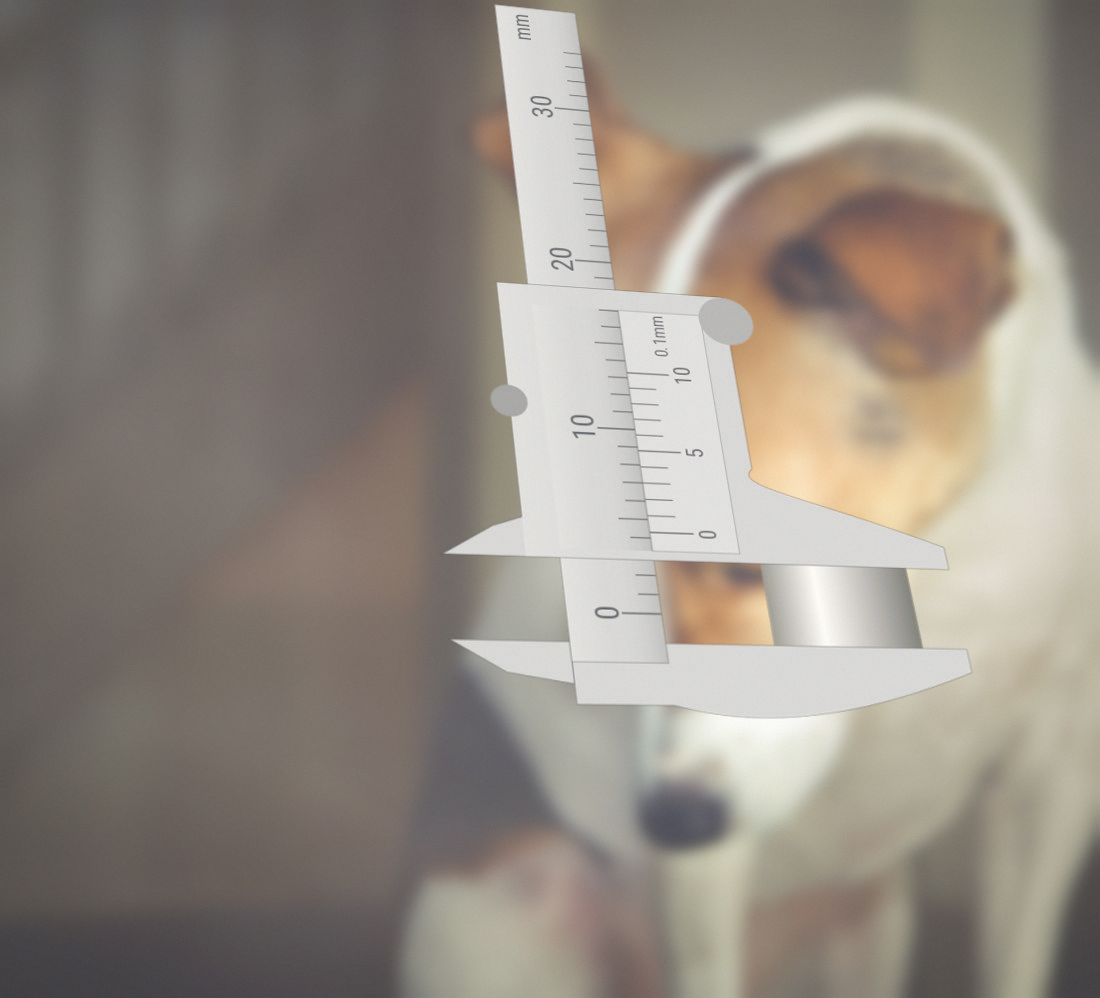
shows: value=4.3 unit=mm
